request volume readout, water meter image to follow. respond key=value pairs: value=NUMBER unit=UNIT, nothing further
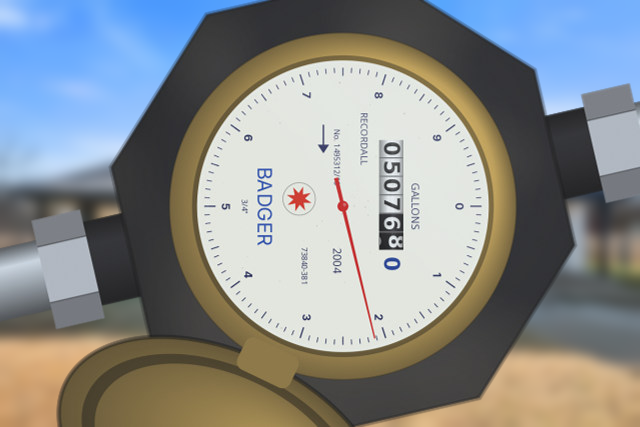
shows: value=507682.1 unit=gal
